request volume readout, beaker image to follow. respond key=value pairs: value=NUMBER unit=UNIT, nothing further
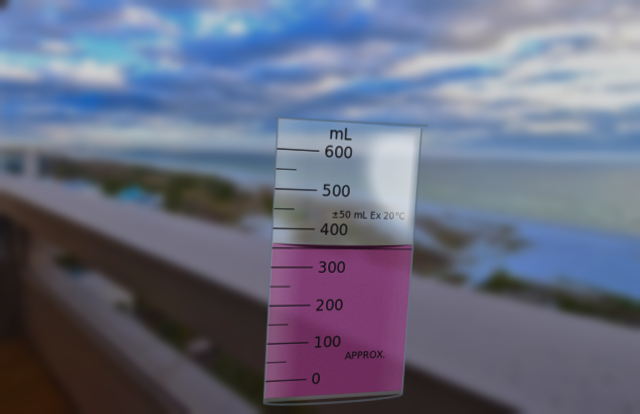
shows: value=350 unit=mL
